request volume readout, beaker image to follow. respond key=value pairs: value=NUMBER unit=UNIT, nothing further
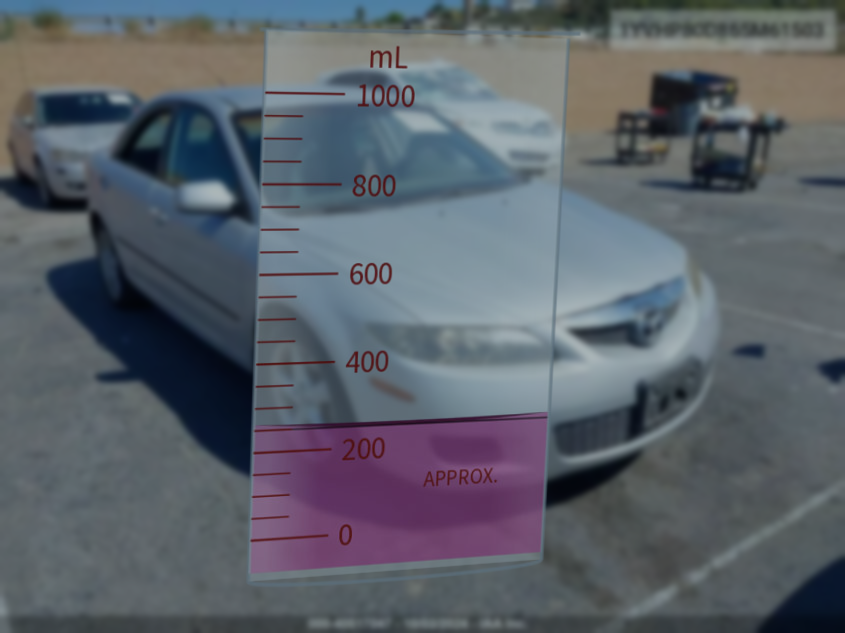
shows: value=250 unit=mL
